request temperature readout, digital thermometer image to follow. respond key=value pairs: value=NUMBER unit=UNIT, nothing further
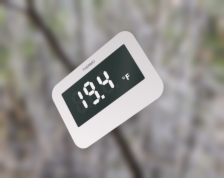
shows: value=19.4 unit=°F
